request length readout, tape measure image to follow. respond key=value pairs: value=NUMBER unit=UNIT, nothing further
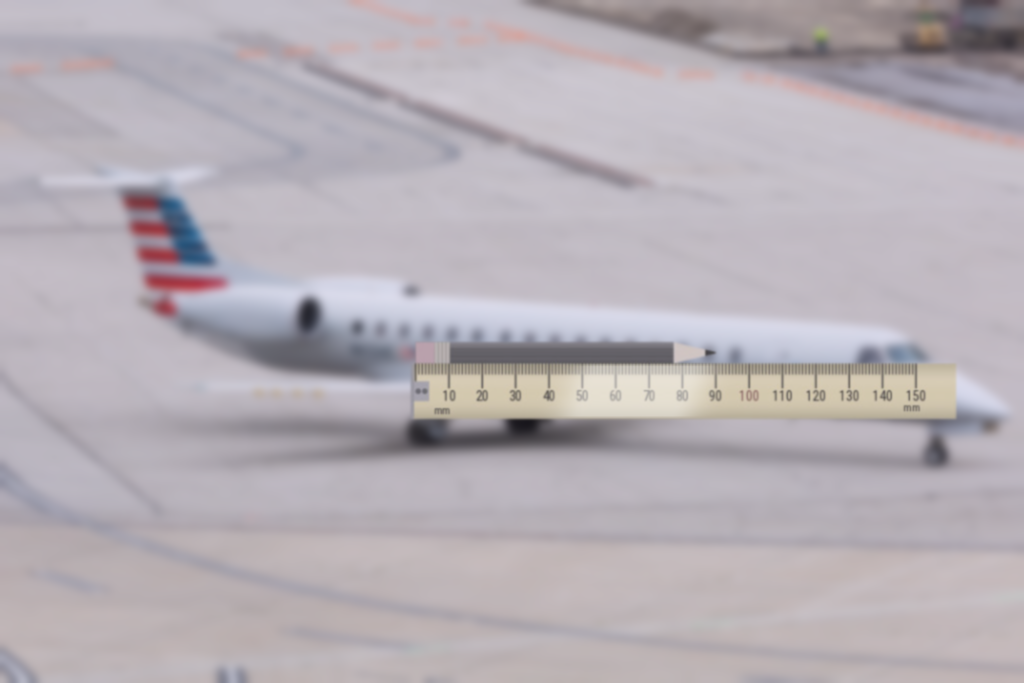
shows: value=90 unit=mm
